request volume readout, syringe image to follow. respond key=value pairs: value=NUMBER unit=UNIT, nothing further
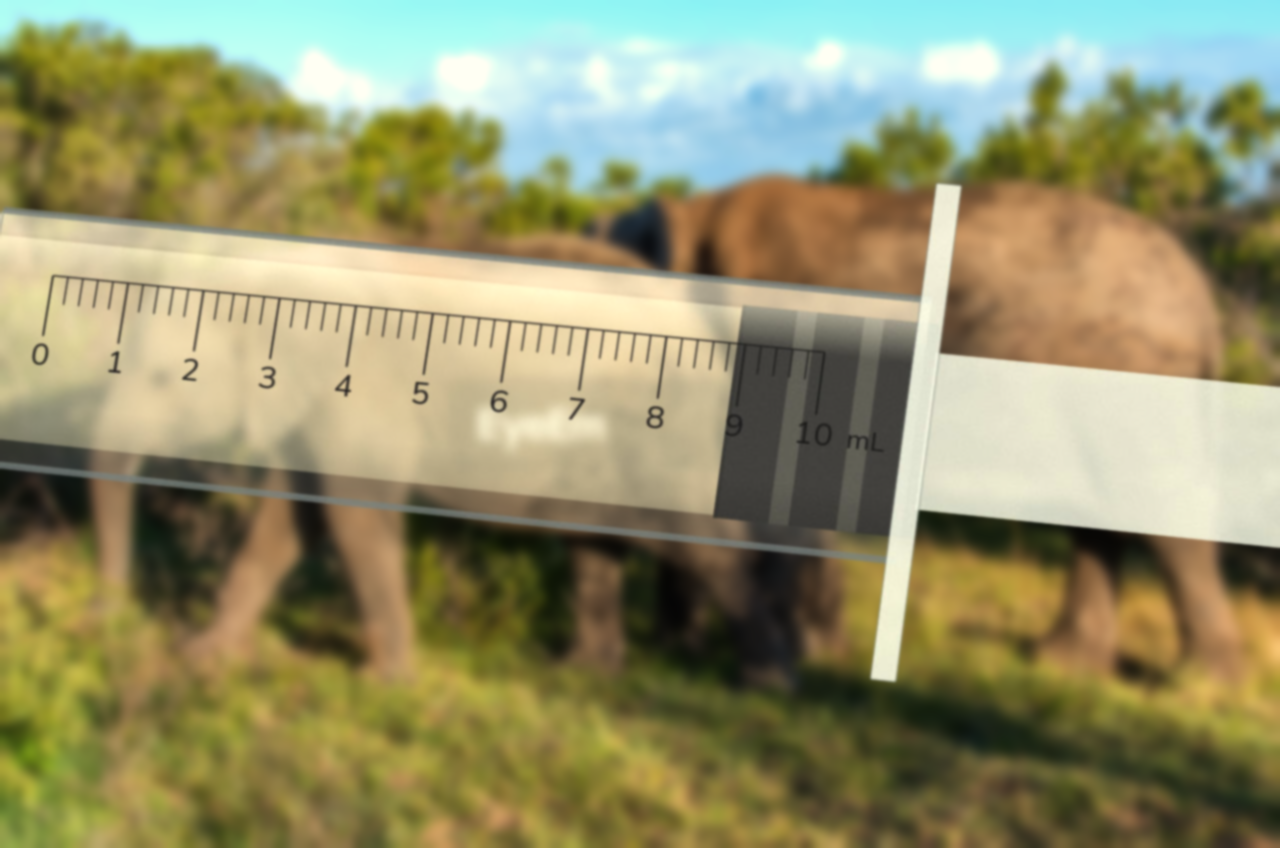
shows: value=8.9 unit=mL
